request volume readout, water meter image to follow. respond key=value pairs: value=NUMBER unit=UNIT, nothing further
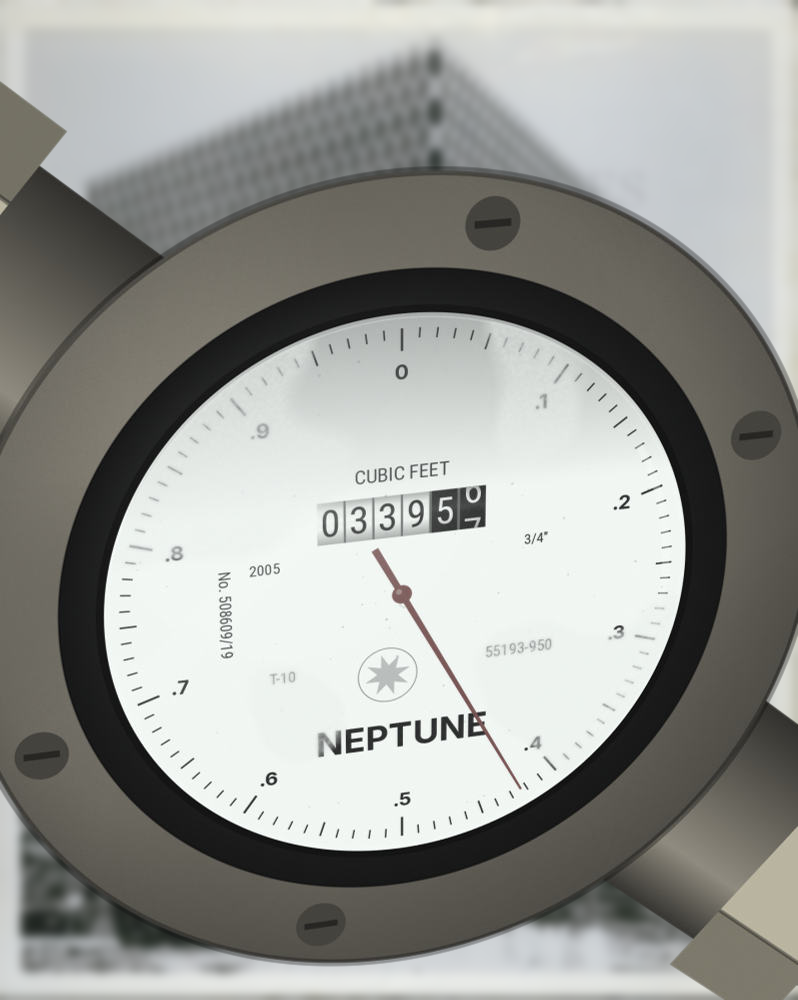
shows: value=33956.42 unit=ft³
